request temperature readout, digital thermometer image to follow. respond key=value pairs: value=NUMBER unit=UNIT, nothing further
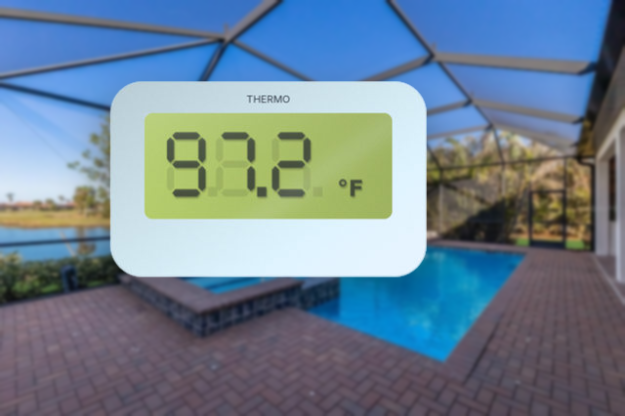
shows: value=97.2 unit=°F
